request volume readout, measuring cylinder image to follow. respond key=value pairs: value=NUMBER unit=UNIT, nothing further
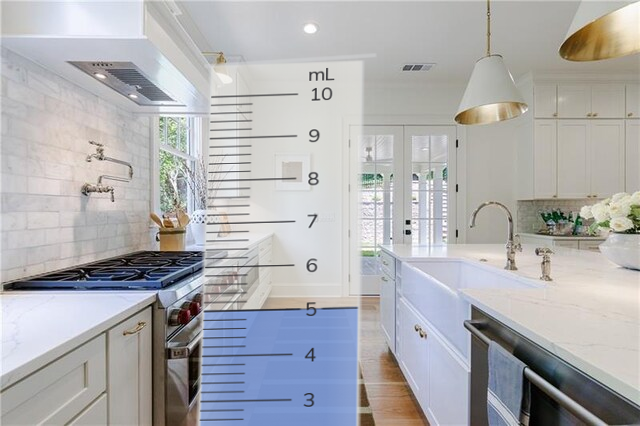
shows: value=5 unit=mL
